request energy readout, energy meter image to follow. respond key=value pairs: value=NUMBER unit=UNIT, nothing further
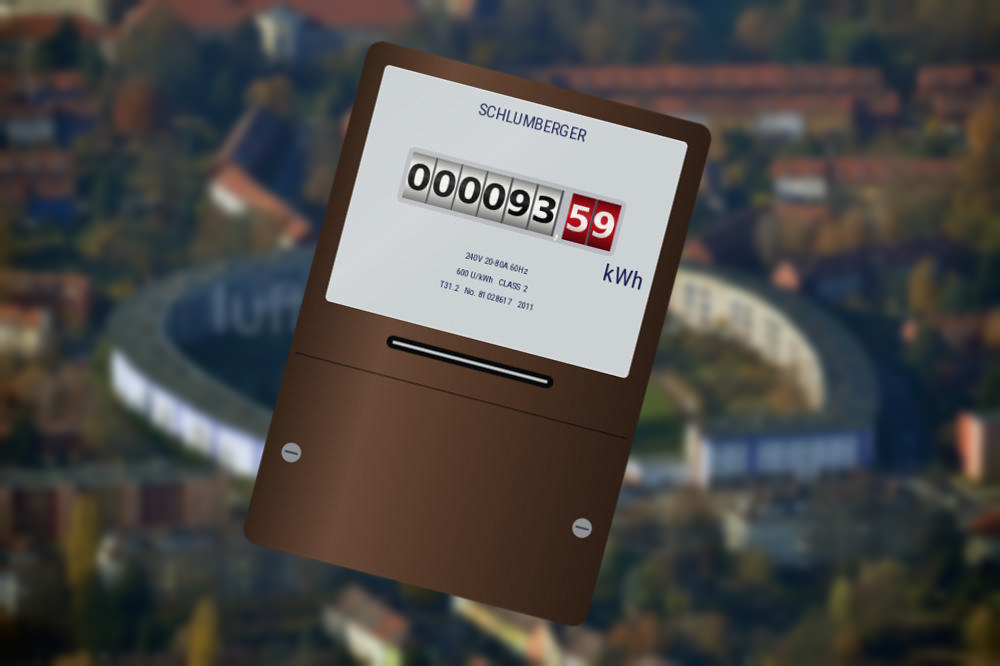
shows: value=93.59 unit=kWh
